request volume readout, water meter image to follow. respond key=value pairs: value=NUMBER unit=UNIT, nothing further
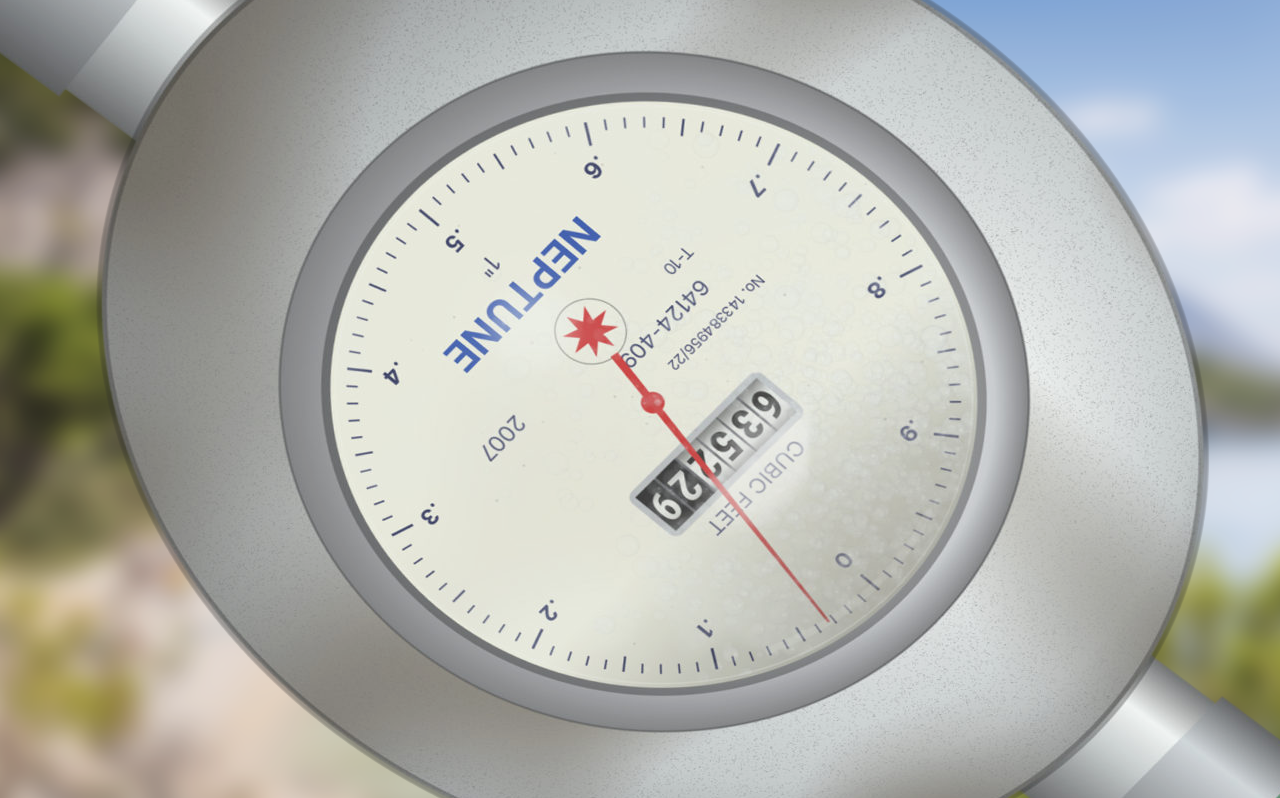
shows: value=635229.03 unit=ft³
